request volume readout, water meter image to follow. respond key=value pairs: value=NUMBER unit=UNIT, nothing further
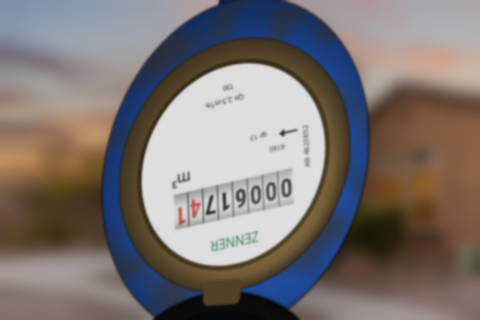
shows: value=617.41 unit=m³
